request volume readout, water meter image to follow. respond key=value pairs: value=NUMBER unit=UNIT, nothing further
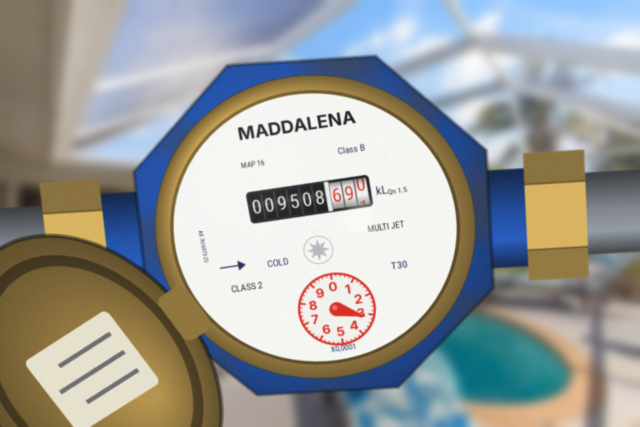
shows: value=9508.6903 unit=kL
